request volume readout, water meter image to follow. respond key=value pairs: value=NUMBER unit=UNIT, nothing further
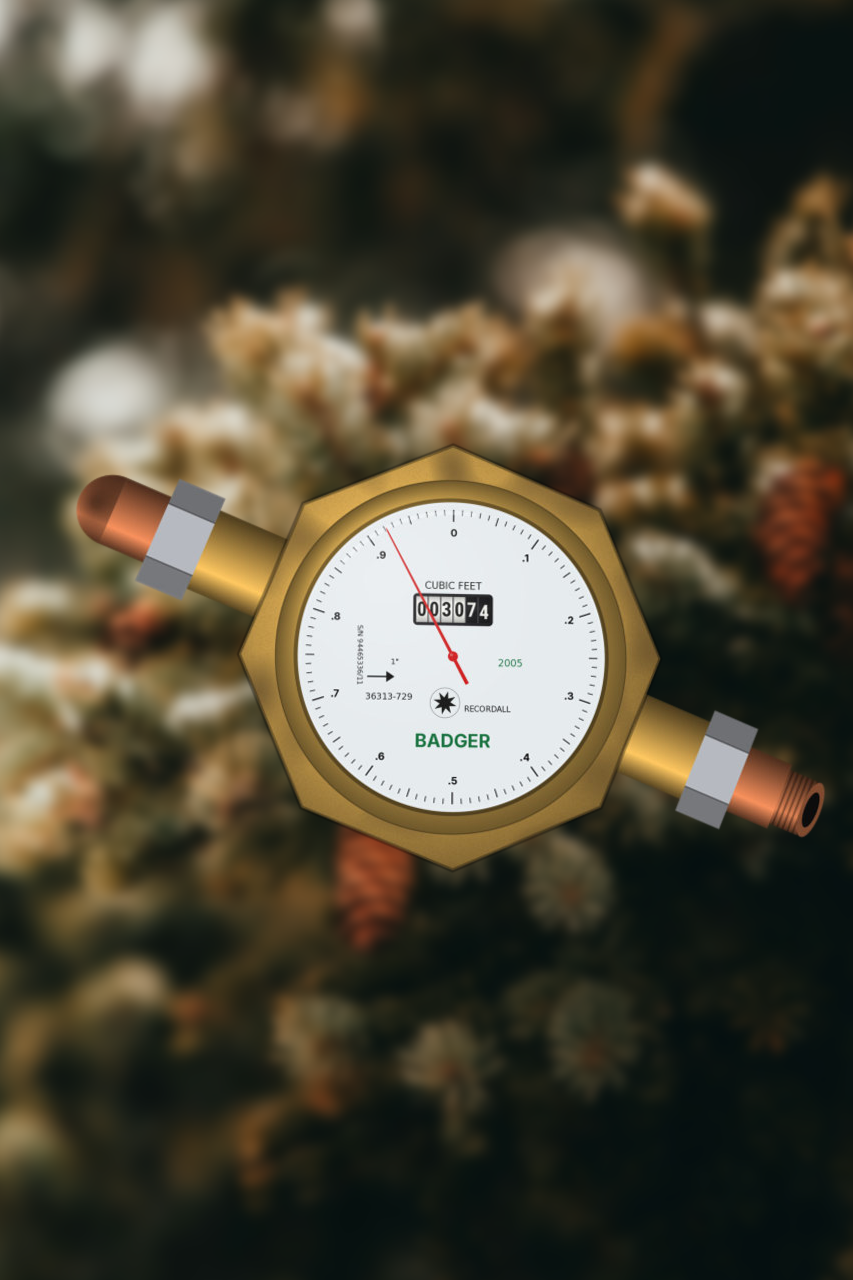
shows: value=3073.92 unit=ft³
